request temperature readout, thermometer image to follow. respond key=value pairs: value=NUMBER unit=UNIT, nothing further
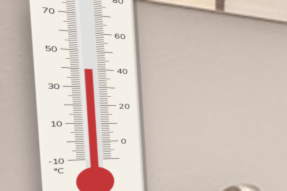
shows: value=40 unit=°C
